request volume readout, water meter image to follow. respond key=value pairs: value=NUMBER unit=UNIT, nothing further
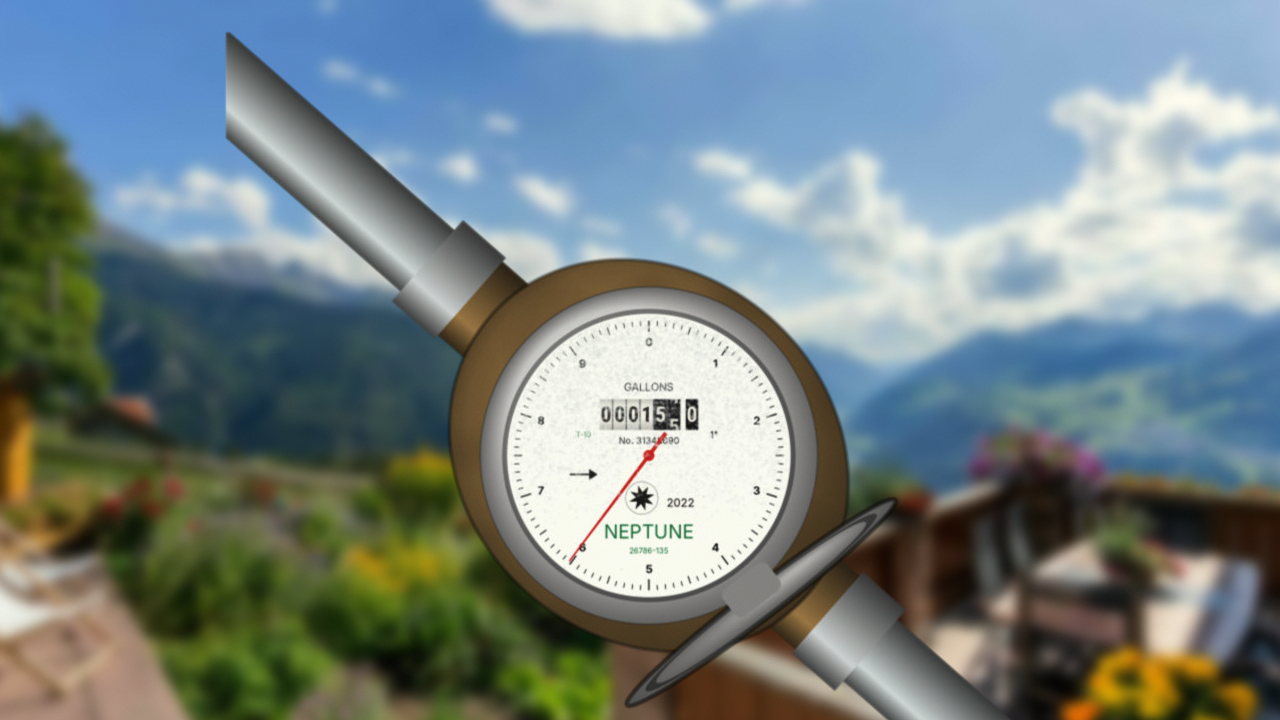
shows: value=1546.0 unit=gal
